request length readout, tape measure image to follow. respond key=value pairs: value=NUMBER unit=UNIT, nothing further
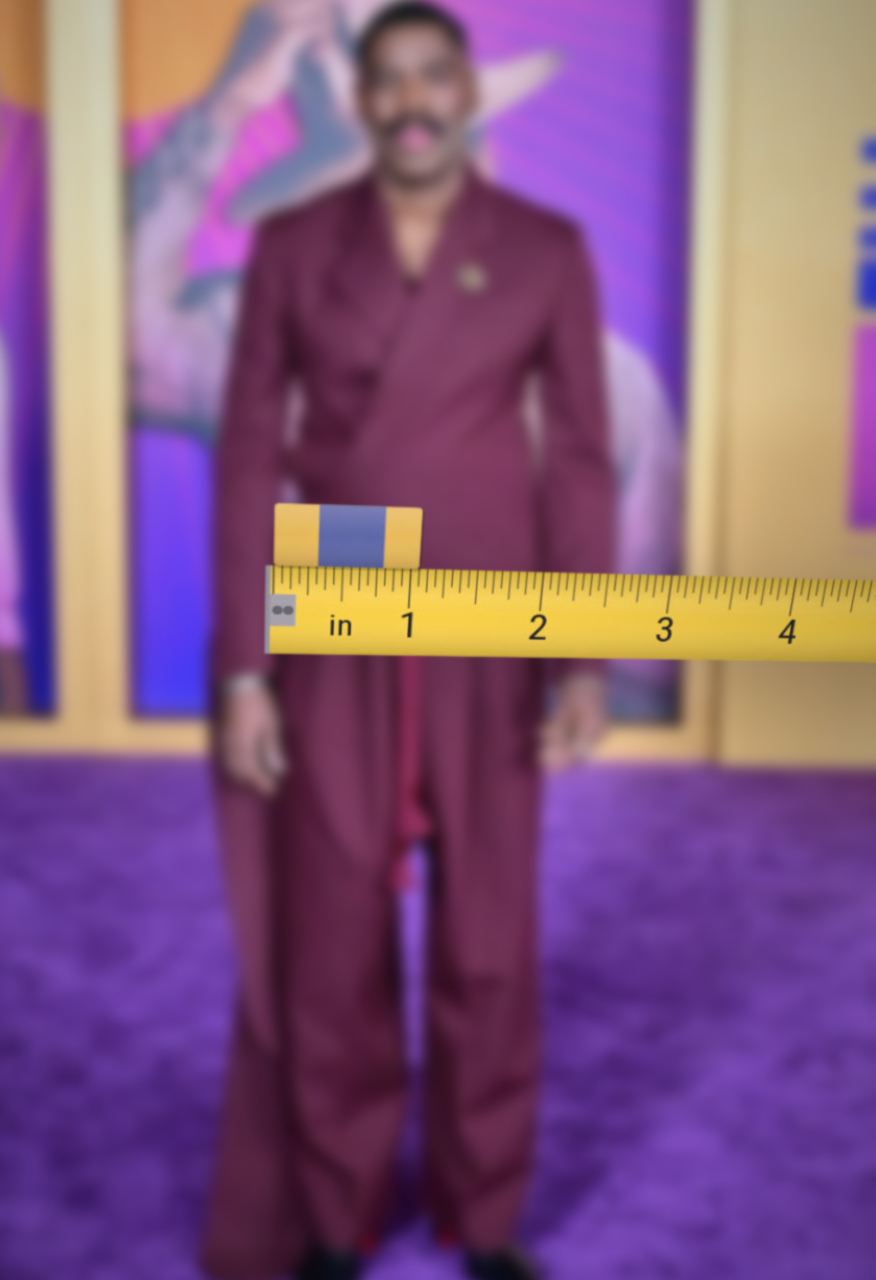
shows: value=1.0625 unit=in
